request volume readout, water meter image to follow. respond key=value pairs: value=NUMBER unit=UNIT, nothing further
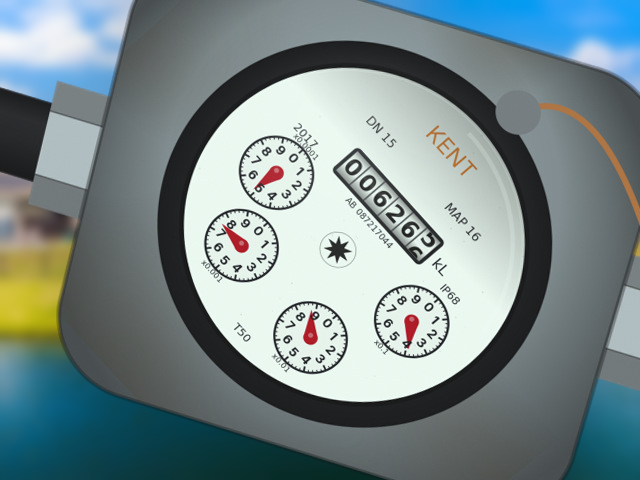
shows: value=6265.3875 unit=kL
